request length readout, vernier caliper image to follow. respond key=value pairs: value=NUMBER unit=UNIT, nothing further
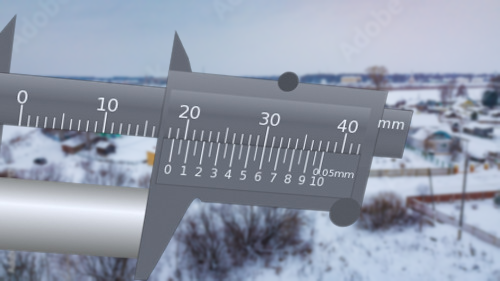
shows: value=18.6 unit=mm
